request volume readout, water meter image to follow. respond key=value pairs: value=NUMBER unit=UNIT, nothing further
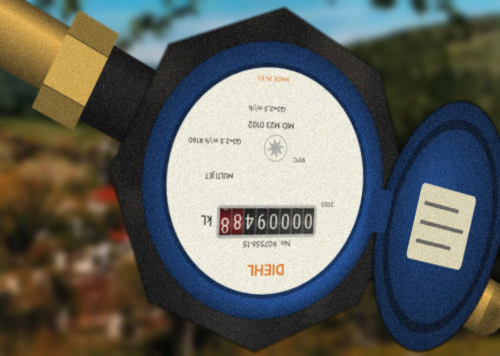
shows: value=94.88 unit=kL
